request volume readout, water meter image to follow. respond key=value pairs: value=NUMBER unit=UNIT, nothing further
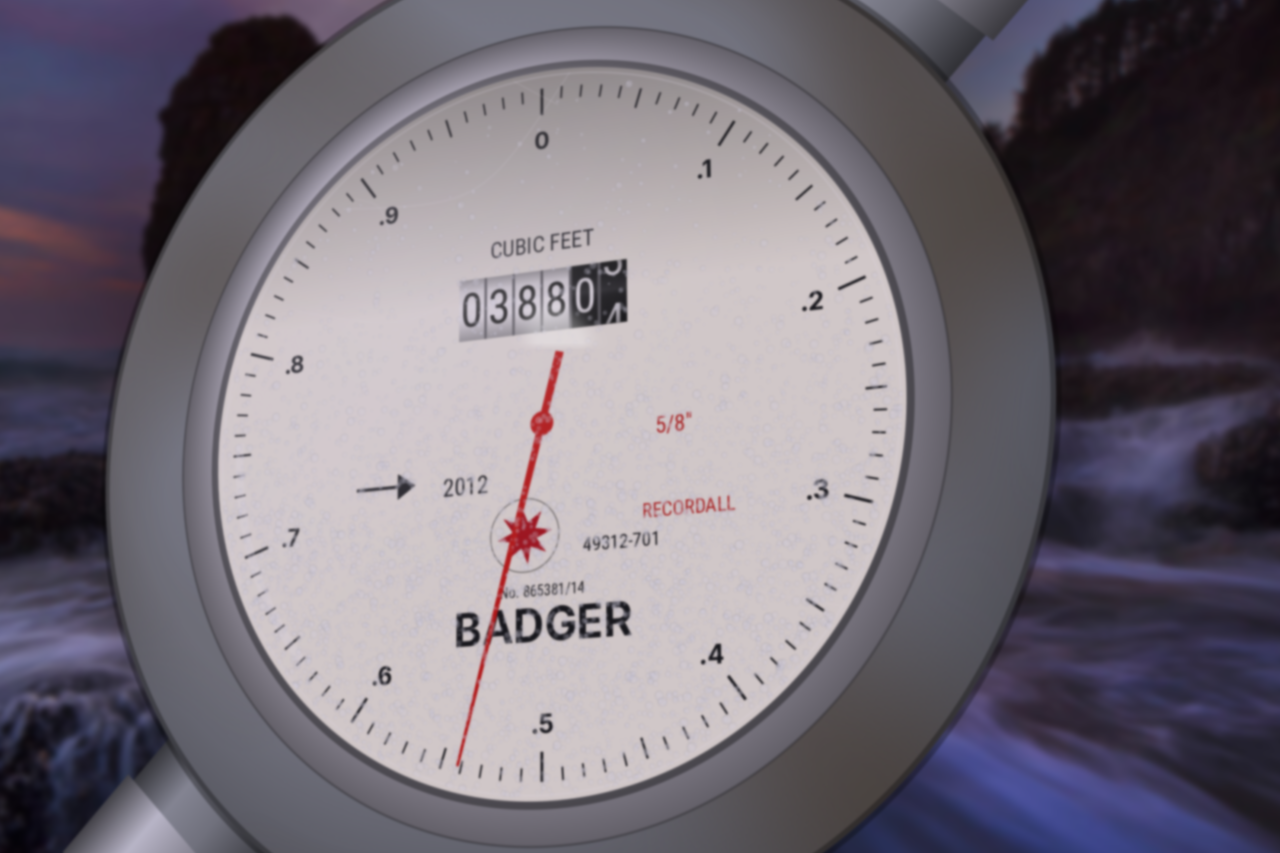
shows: value=38803.54 unit=ft³
